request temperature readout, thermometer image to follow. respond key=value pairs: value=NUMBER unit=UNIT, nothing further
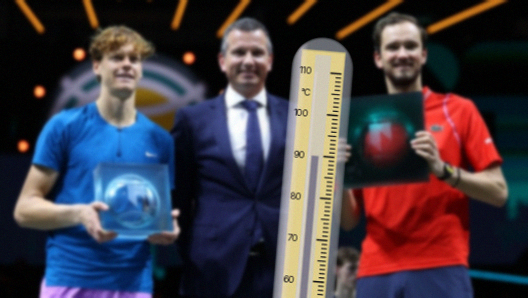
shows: value=90 unit=°C
